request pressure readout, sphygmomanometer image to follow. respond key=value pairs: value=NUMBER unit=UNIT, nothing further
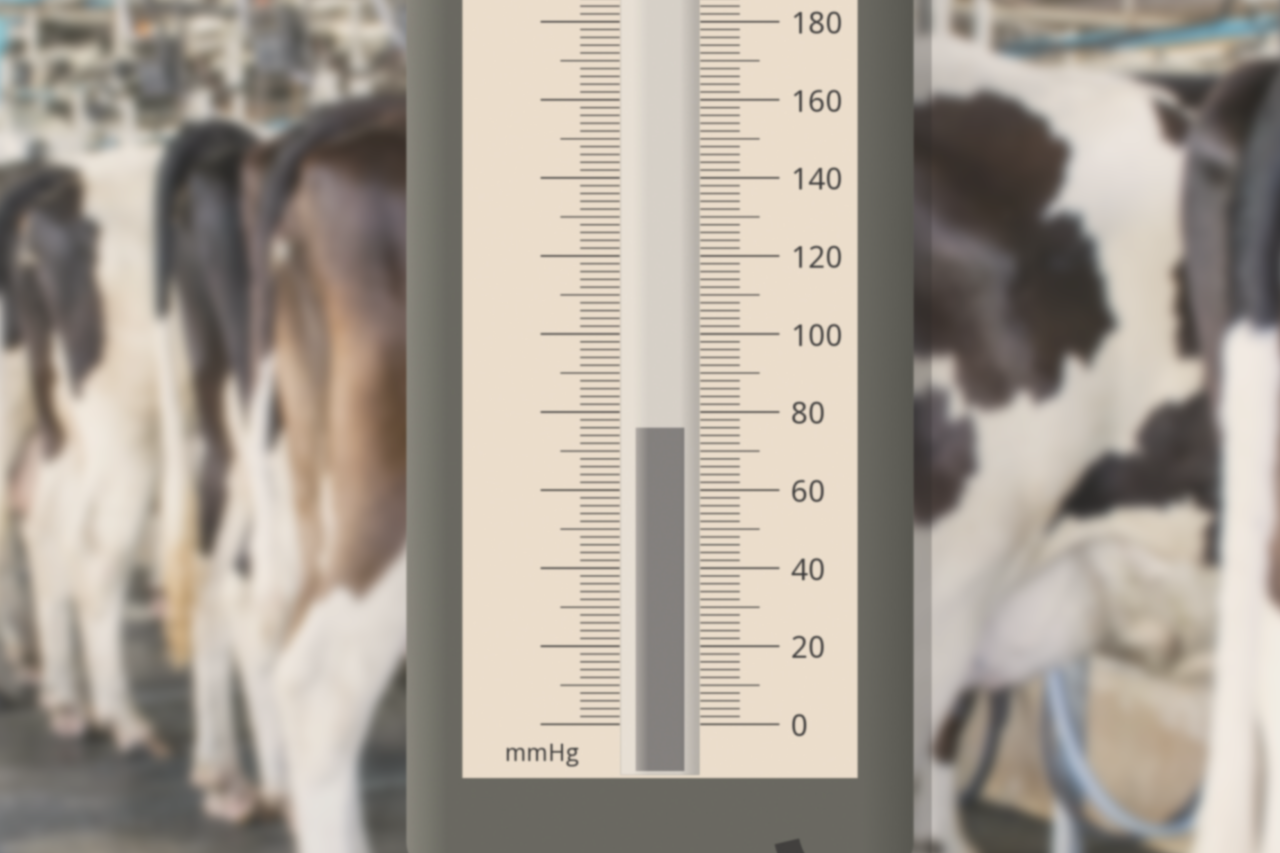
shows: value=76 unit=mmHg
